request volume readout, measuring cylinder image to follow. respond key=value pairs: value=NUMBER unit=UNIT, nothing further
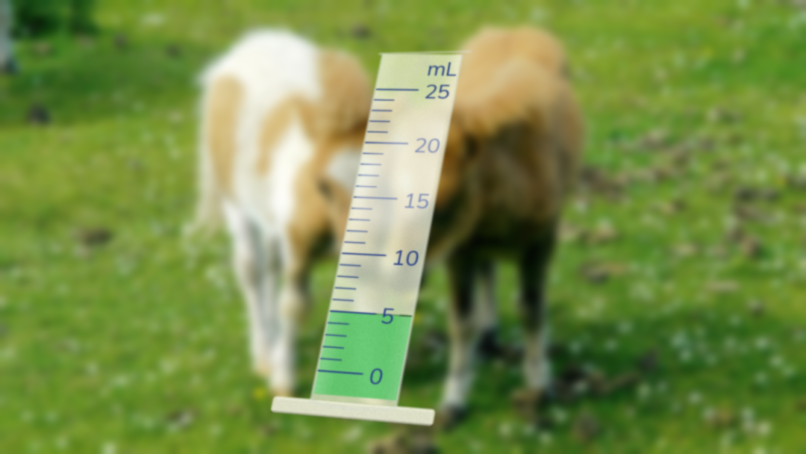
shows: value=5 unit=mL
